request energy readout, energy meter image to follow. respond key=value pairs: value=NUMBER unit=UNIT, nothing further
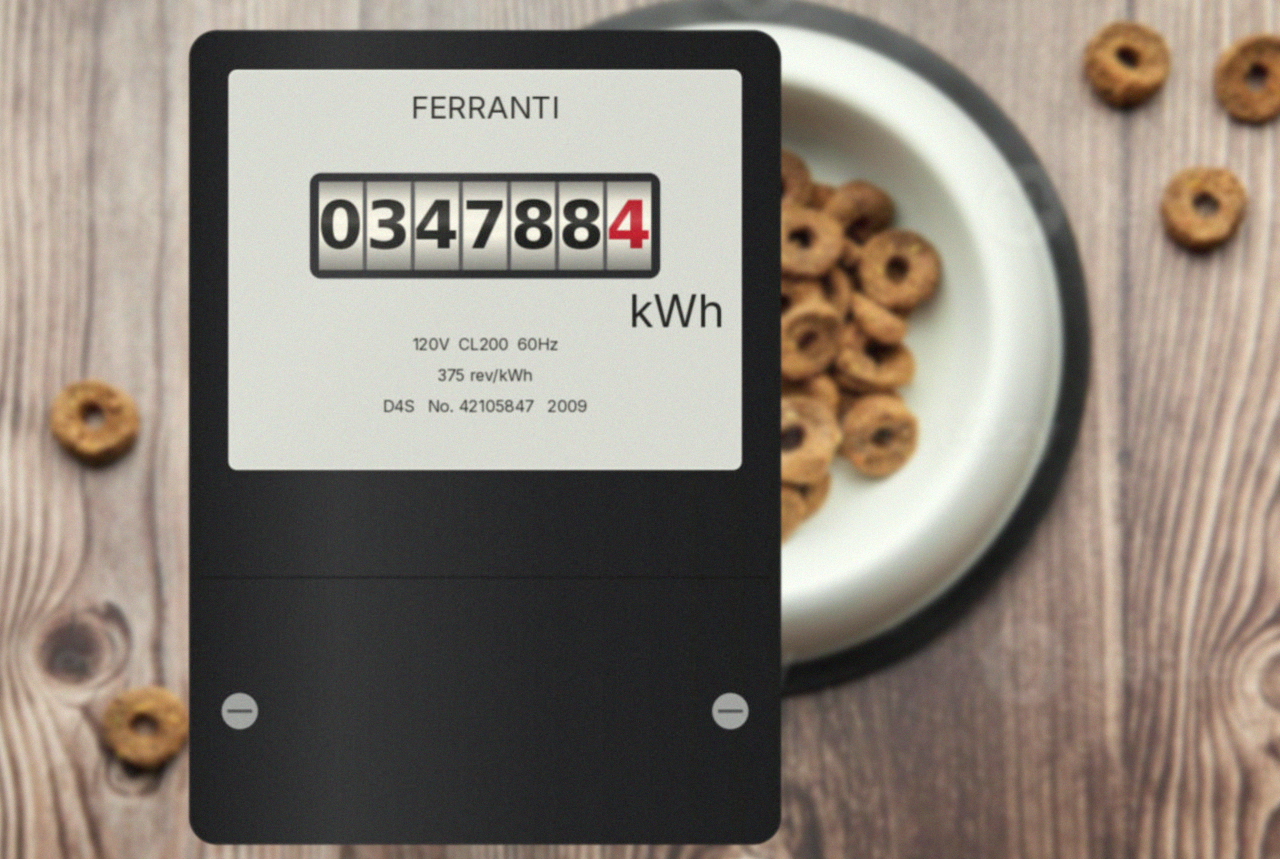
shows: value=34788.4 unit=kWh
